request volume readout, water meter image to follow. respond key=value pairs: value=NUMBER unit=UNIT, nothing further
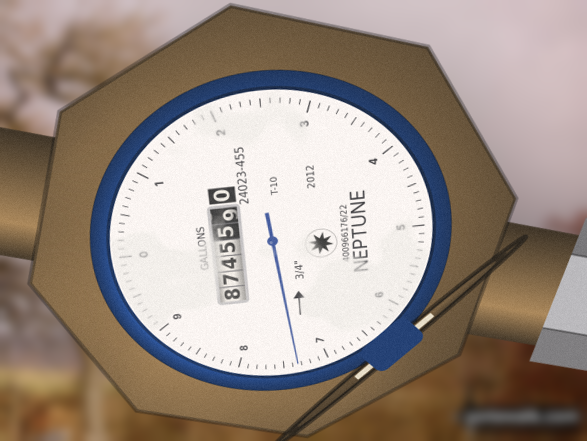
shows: value=8745587.3 unit=gal
